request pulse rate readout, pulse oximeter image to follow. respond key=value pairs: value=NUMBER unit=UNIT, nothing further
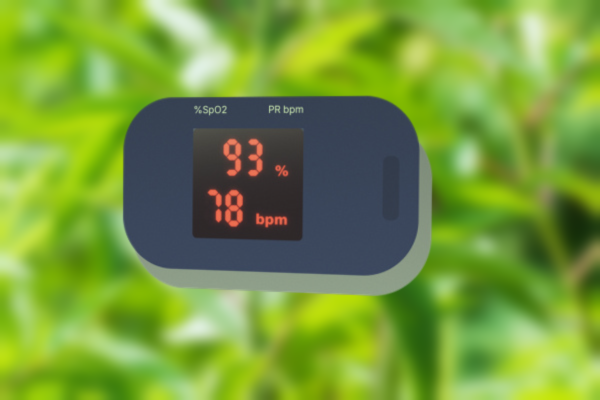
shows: value=78 unit=bpm
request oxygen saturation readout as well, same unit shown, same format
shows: value=93 unit=%
